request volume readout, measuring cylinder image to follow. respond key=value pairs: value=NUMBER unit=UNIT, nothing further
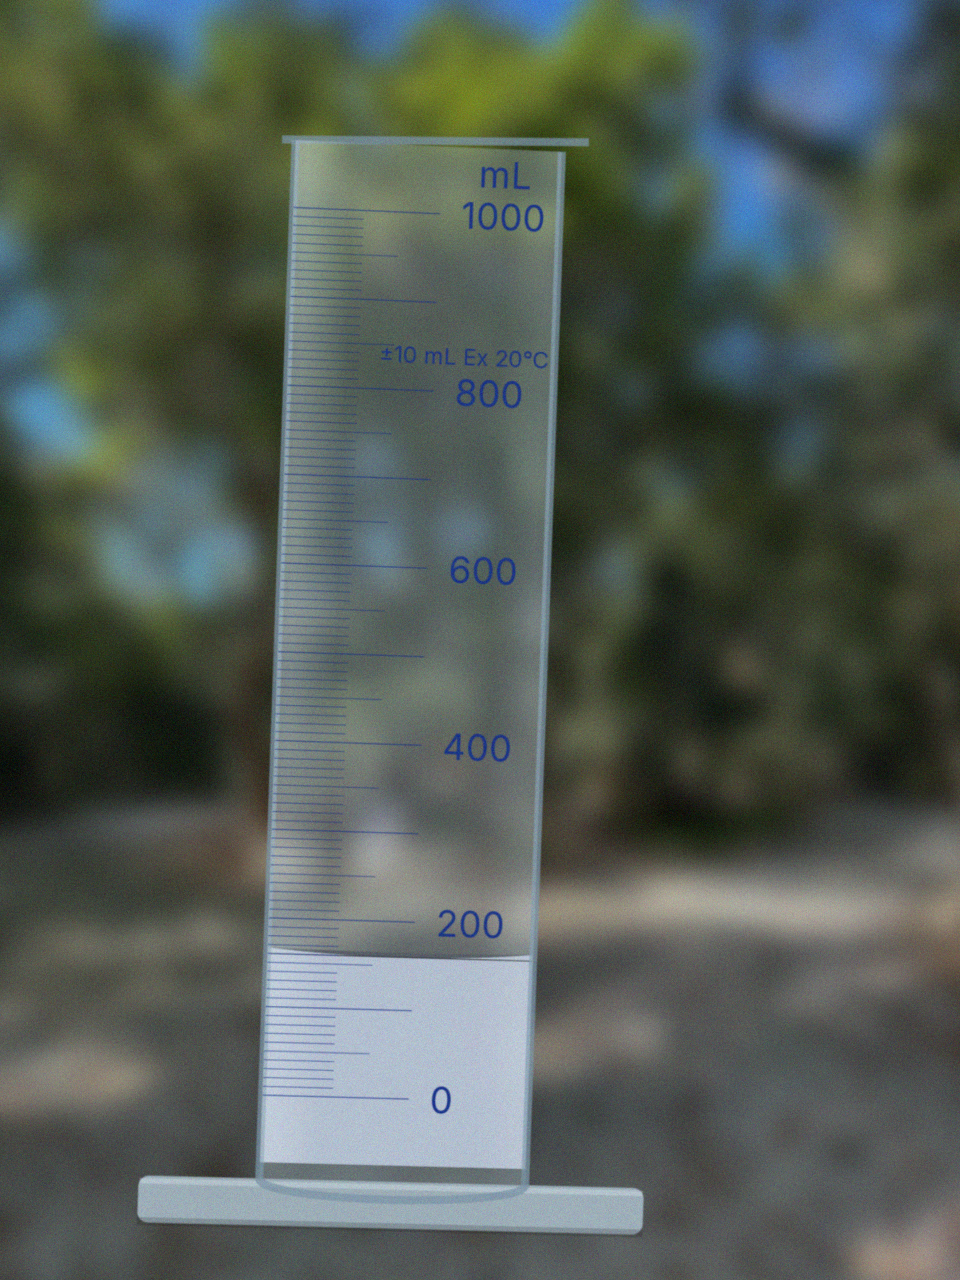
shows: value=160 unit=mL
